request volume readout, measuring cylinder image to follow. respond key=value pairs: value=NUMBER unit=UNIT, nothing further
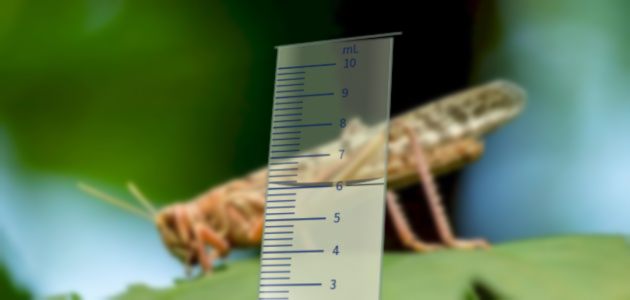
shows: value=6 unit=mL
